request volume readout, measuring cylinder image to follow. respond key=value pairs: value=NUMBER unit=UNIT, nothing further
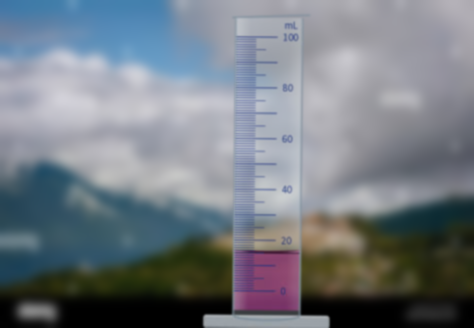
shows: value=15 unit=mL
